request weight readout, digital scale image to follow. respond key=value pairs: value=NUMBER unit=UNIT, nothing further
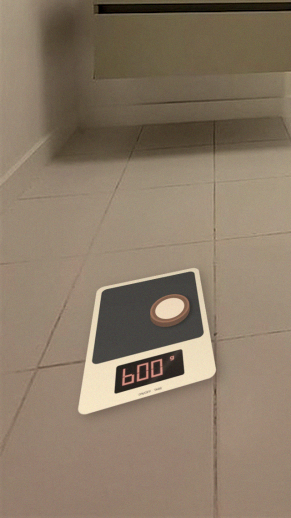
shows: value=600 unit=g
